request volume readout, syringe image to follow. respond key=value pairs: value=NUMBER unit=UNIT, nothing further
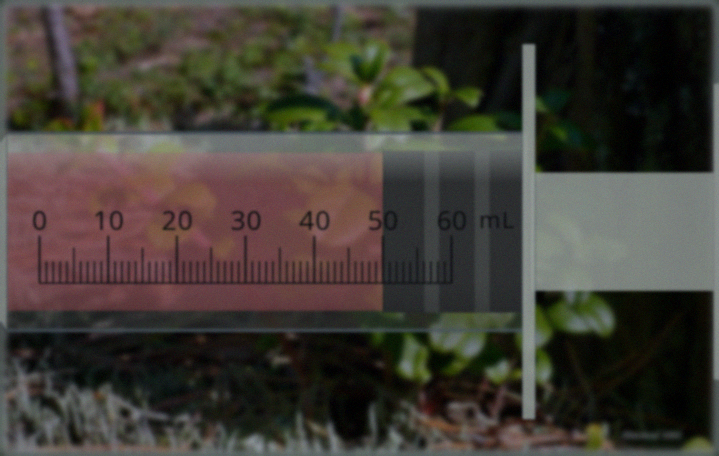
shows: value=50 unit=mL
